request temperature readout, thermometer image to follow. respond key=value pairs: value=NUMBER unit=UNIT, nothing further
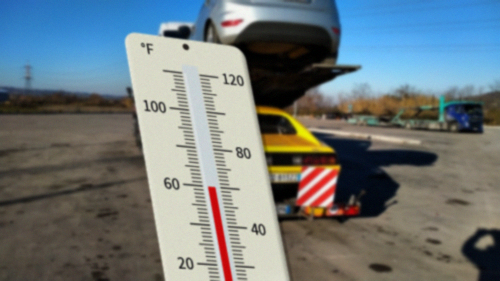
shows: value=60 unit=°F
